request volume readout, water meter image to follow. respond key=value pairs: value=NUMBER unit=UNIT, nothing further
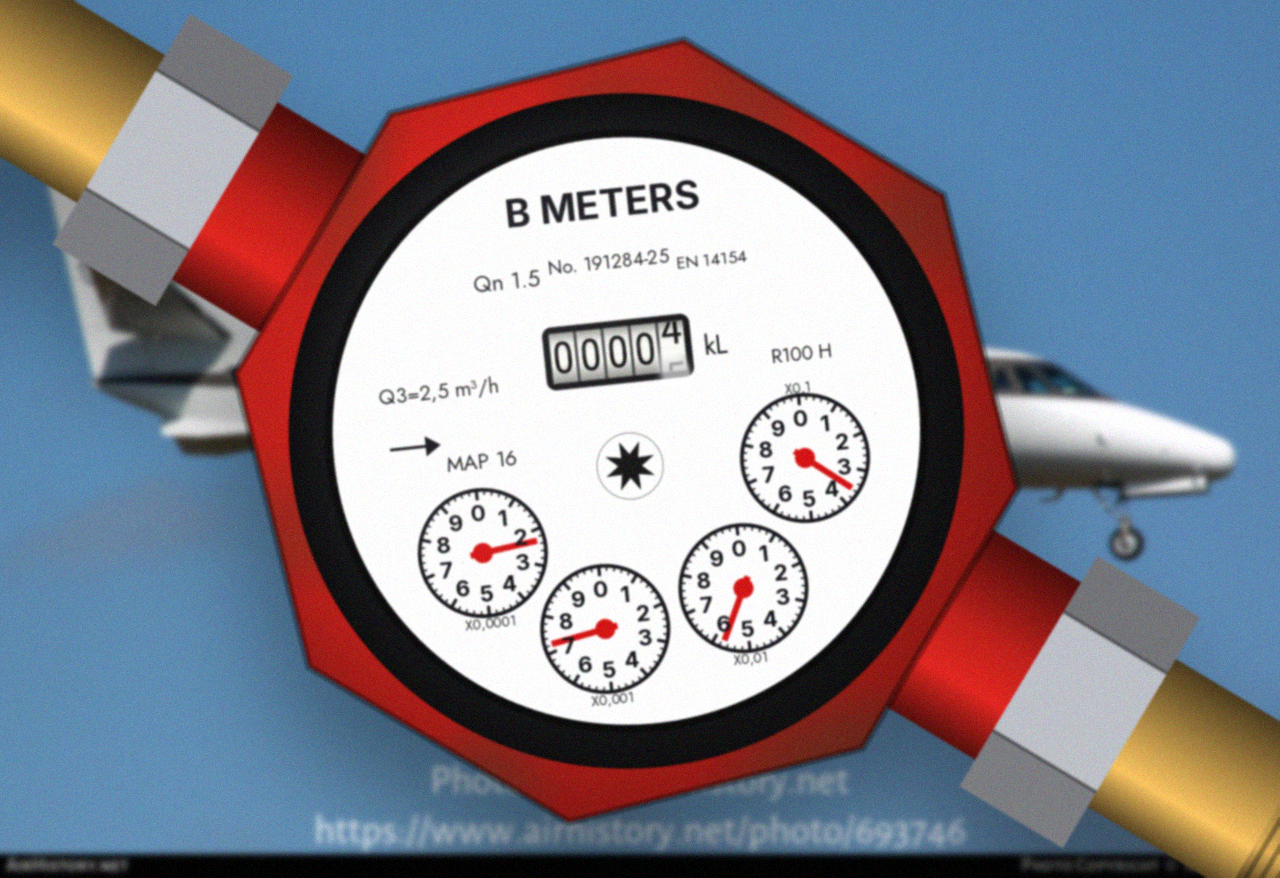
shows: value=4.3572 unit=kL
